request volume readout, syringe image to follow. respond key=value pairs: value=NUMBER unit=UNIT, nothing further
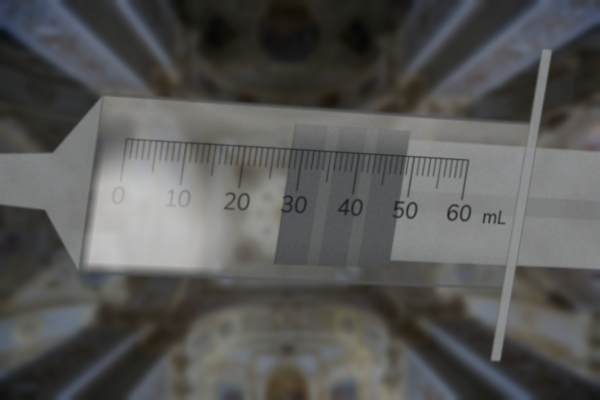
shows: value=28 unit=mL
